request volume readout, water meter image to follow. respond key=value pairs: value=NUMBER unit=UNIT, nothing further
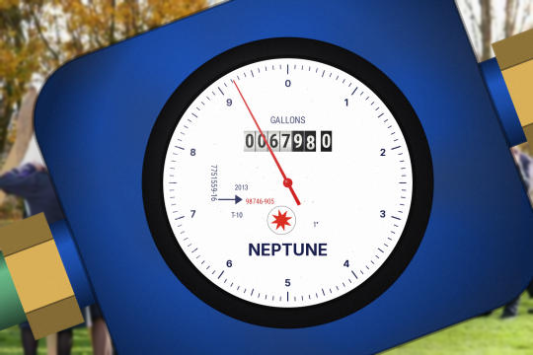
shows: value=67979.2 unit=gal
